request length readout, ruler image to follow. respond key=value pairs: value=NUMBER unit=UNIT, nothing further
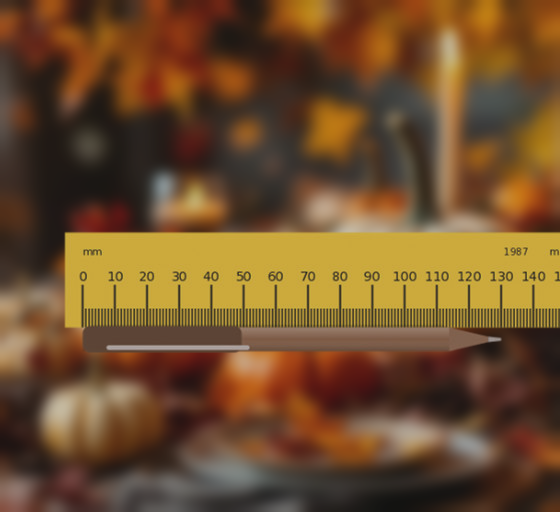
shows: value=130 unit=mm
